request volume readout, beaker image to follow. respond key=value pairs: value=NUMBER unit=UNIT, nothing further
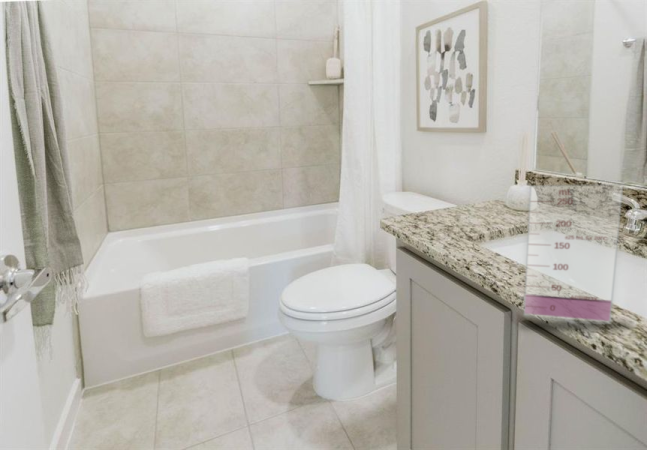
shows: value=25 unit=mL
